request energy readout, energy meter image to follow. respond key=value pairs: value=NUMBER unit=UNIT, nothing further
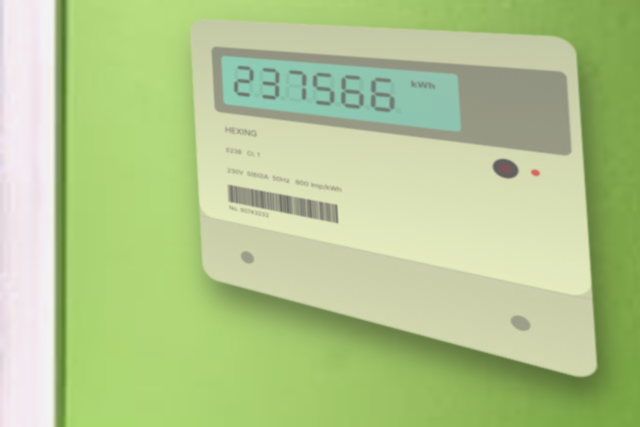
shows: value=237566 unit=kWh
